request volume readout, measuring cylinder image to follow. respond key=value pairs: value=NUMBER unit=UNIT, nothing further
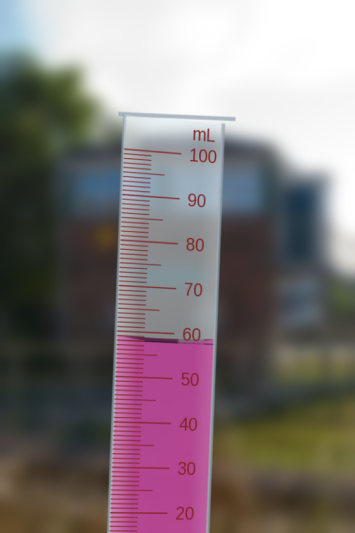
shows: value=58 unit=mL
